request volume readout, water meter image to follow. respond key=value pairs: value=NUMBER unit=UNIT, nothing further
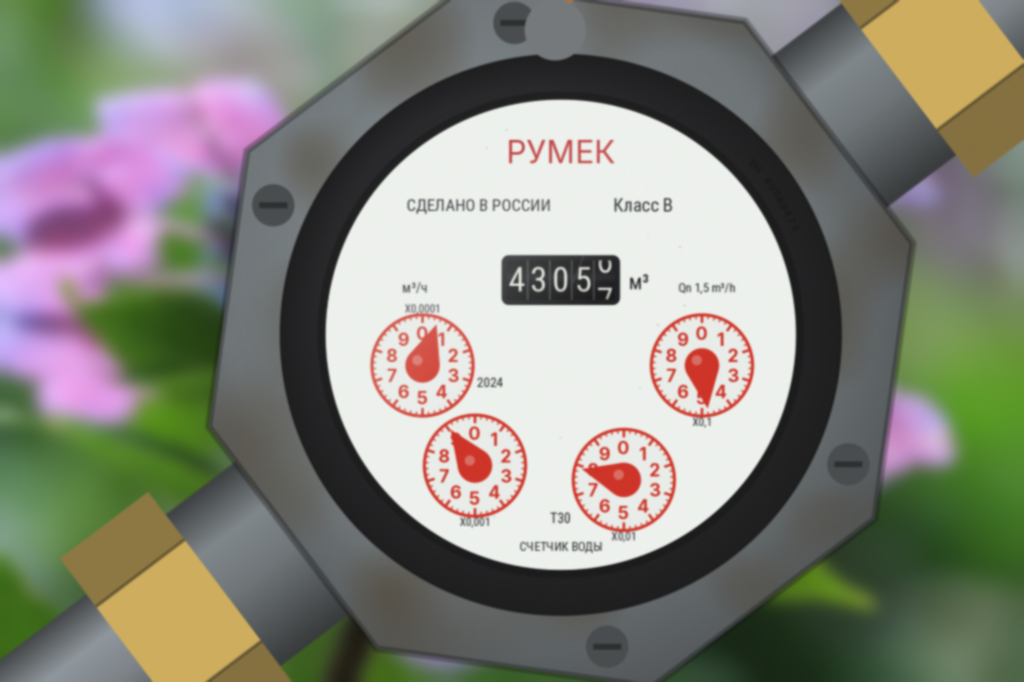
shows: value=43056.4790 unit=m³
